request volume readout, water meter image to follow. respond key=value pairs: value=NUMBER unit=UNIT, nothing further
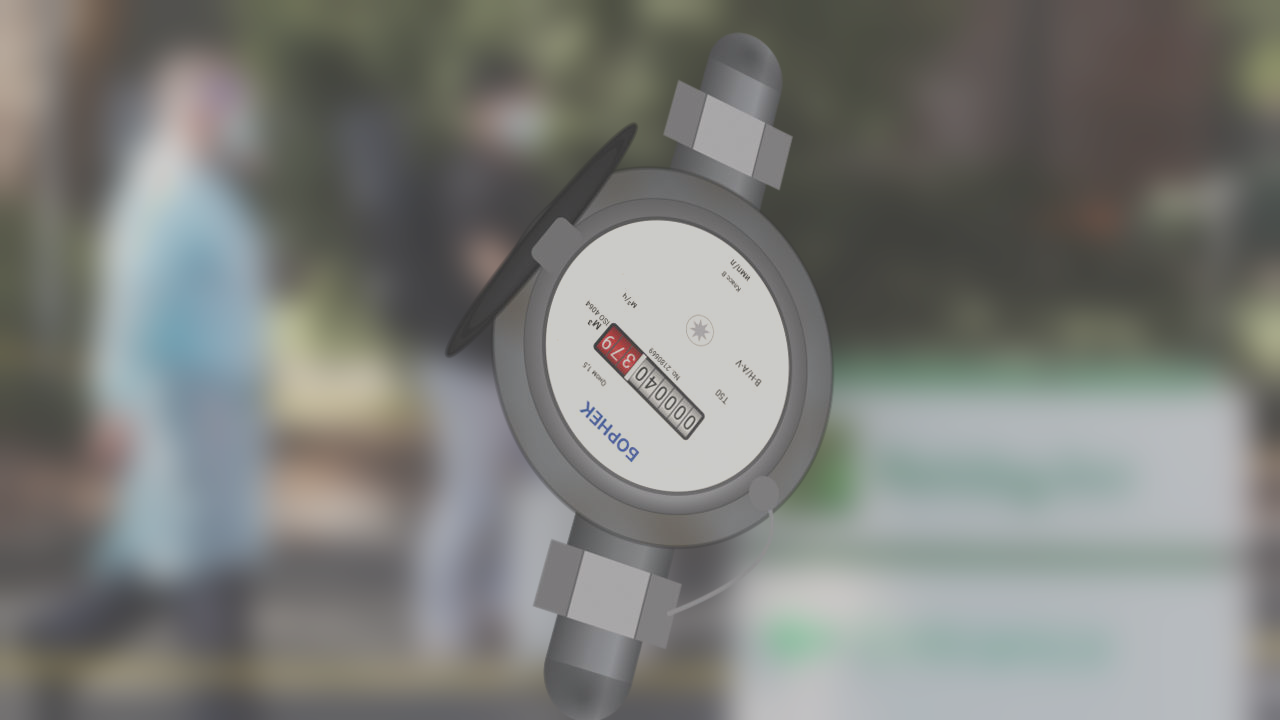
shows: value=40.379 unit=m³
